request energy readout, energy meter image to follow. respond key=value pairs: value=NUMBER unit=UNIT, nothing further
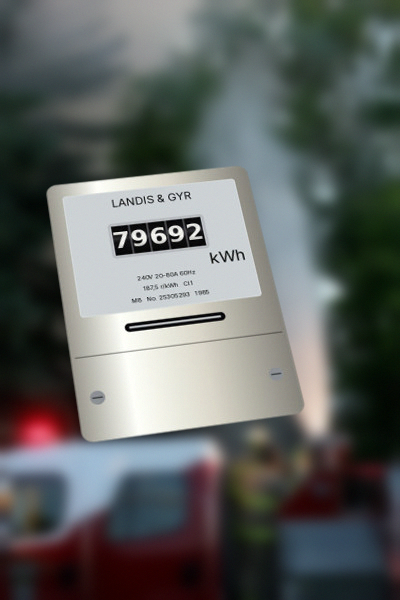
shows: value=79692 unit=kWh
